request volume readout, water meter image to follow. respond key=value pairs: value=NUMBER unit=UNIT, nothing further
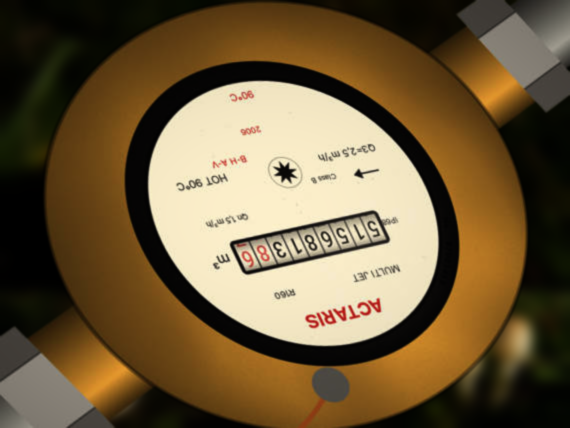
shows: value=5156813.86 unit=m³
